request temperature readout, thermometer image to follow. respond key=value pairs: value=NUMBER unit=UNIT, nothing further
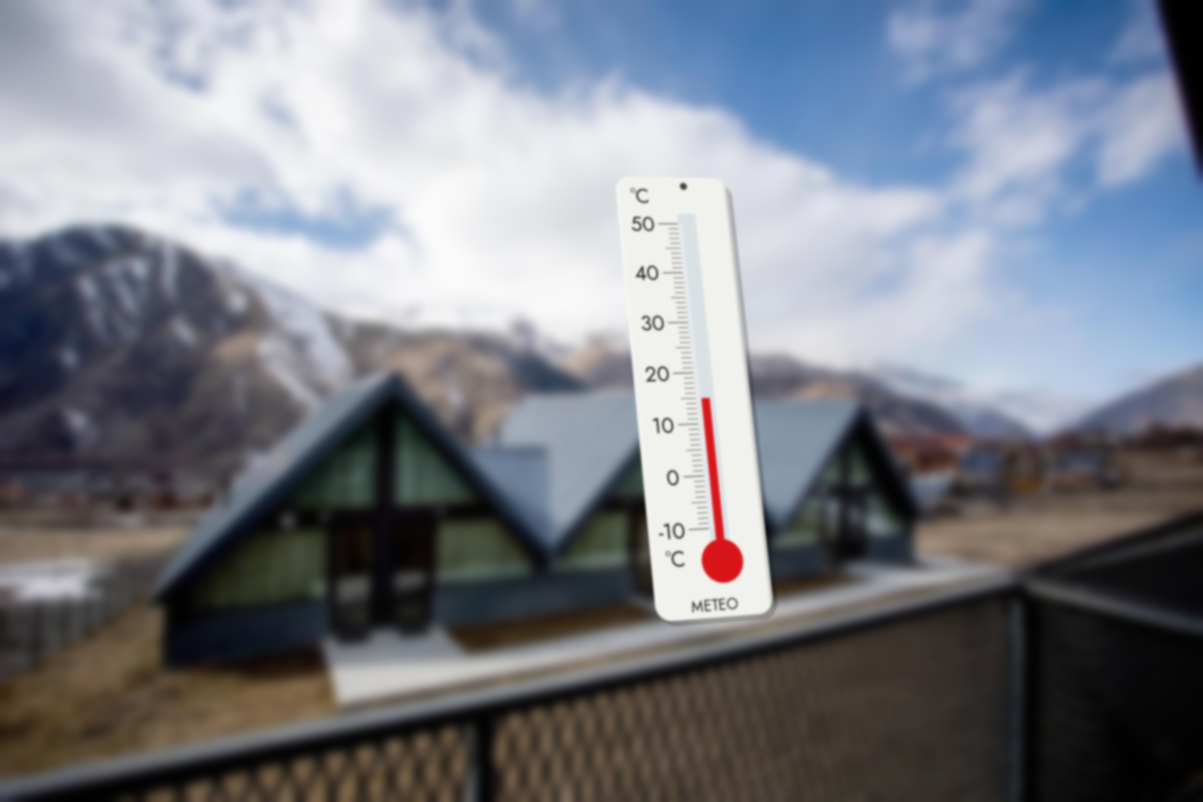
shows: value=15 unit=°C
